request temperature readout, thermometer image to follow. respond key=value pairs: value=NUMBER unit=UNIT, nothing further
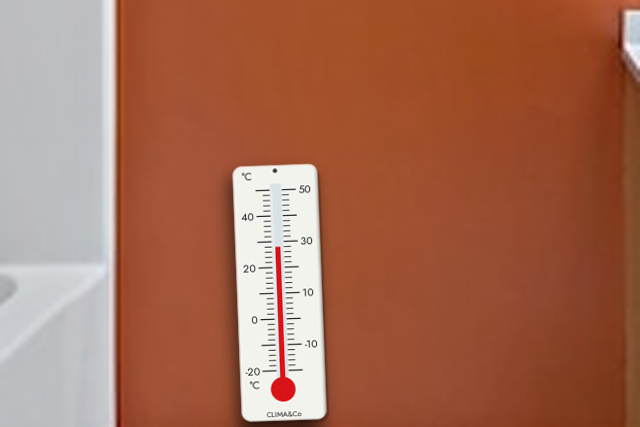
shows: value=28 unit=°C
